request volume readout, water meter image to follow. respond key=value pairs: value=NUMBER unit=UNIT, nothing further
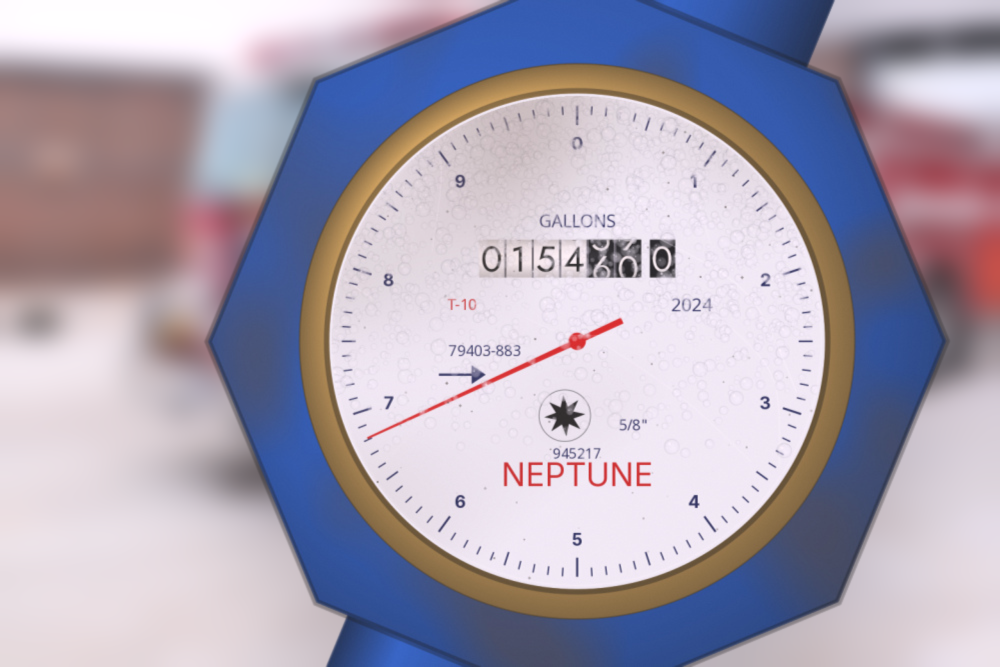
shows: value=154596.8 unit=gal
